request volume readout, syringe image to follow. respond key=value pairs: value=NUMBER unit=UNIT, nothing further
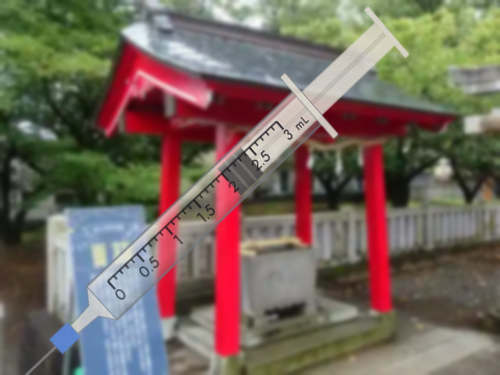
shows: value=2 unit=mL
